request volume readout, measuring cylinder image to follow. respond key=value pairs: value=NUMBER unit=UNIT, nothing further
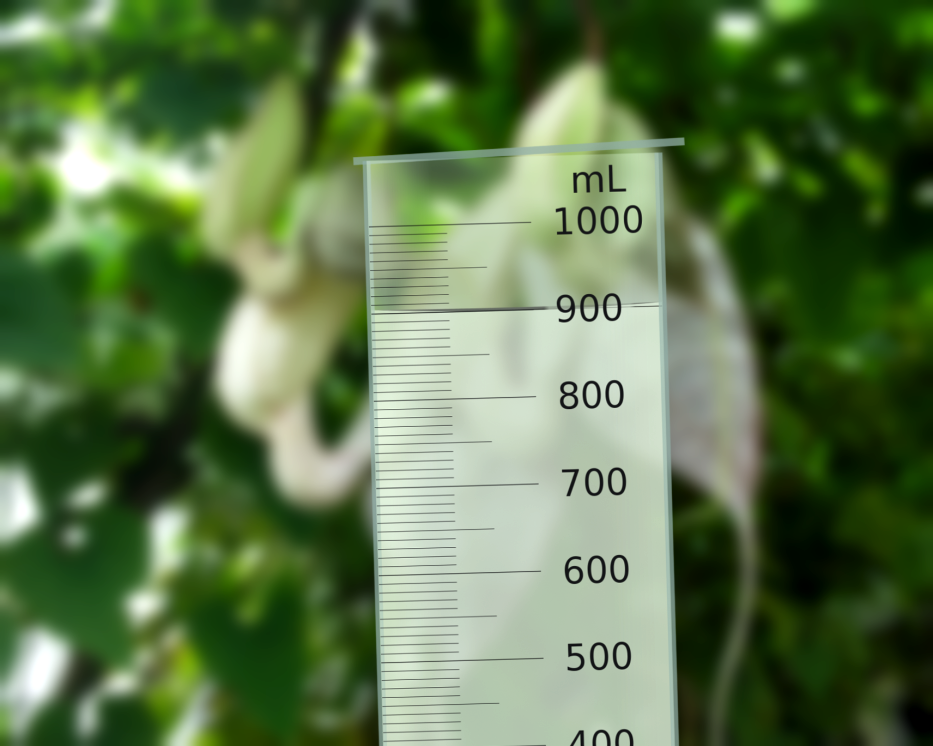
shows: value=900 unit=mL
